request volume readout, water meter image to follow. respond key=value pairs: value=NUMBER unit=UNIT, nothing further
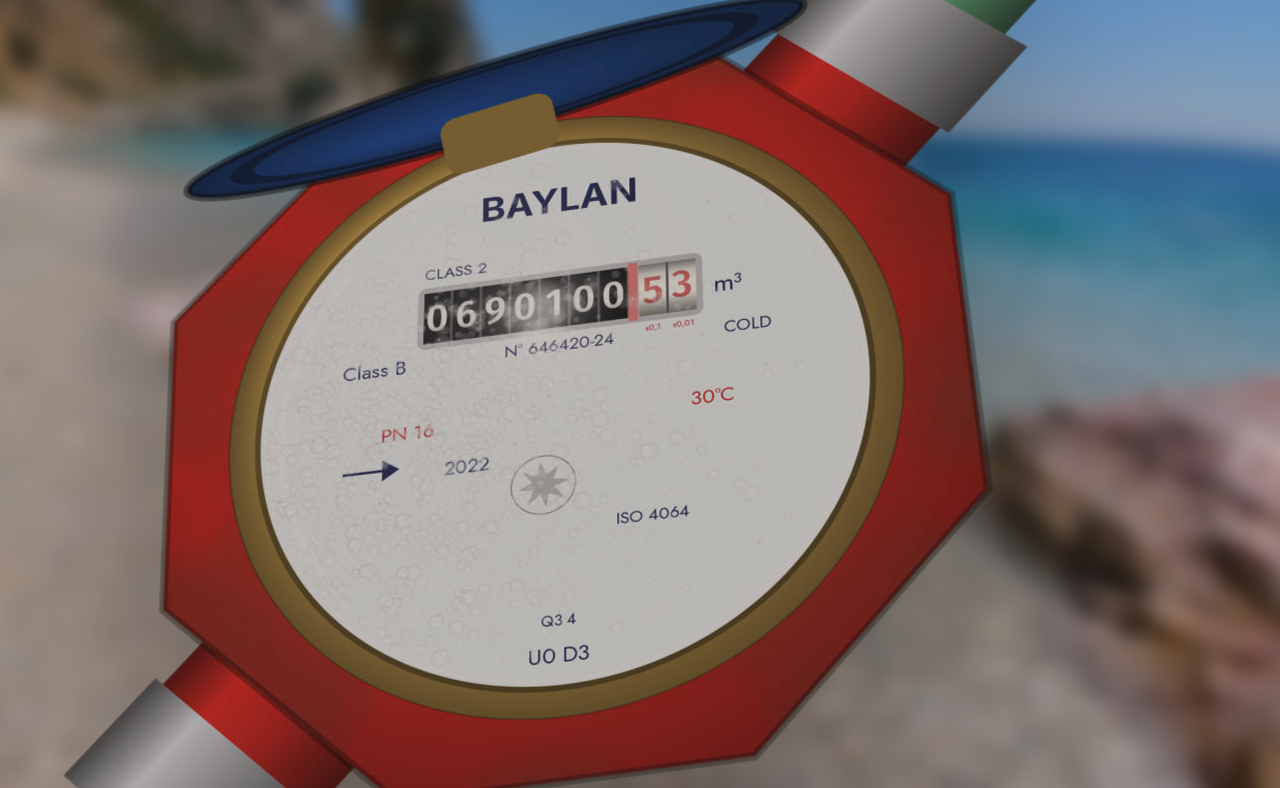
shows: value=690100.53 unit=m³
